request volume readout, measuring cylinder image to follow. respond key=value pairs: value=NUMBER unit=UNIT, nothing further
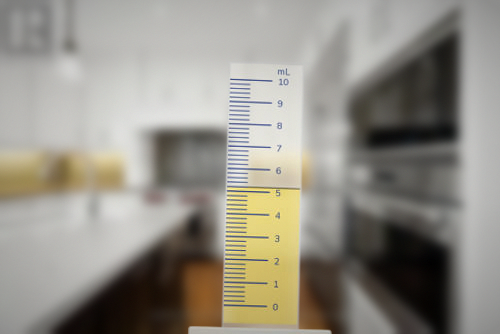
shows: value=5.2 unit=mL
